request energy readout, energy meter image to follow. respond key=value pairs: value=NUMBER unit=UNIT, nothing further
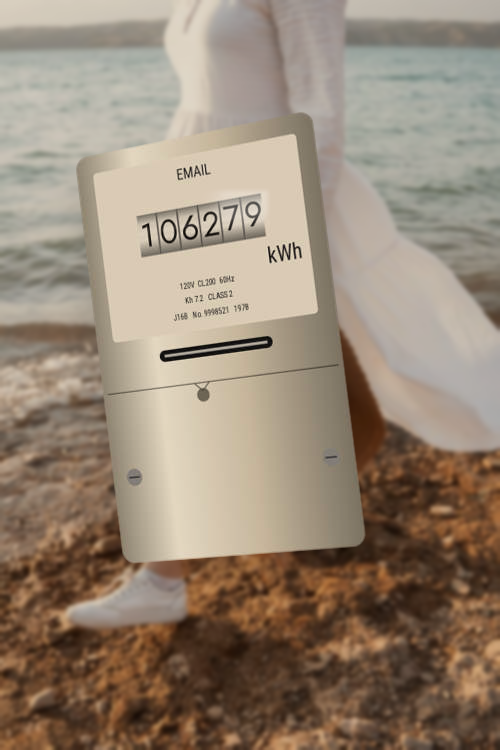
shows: value=106279 unit=kWh
